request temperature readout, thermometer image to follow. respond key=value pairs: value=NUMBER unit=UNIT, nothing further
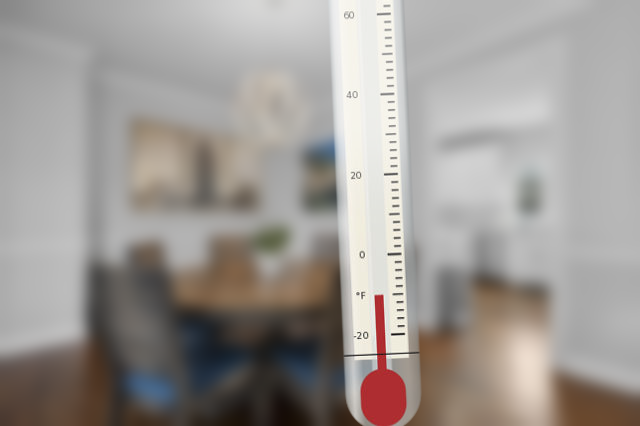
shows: value=-10 unit=°F
